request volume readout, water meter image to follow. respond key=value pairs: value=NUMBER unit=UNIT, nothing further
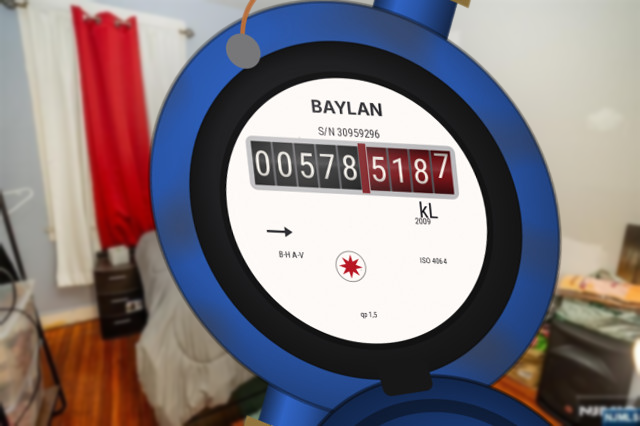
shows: value=578.5187 unit=kL
